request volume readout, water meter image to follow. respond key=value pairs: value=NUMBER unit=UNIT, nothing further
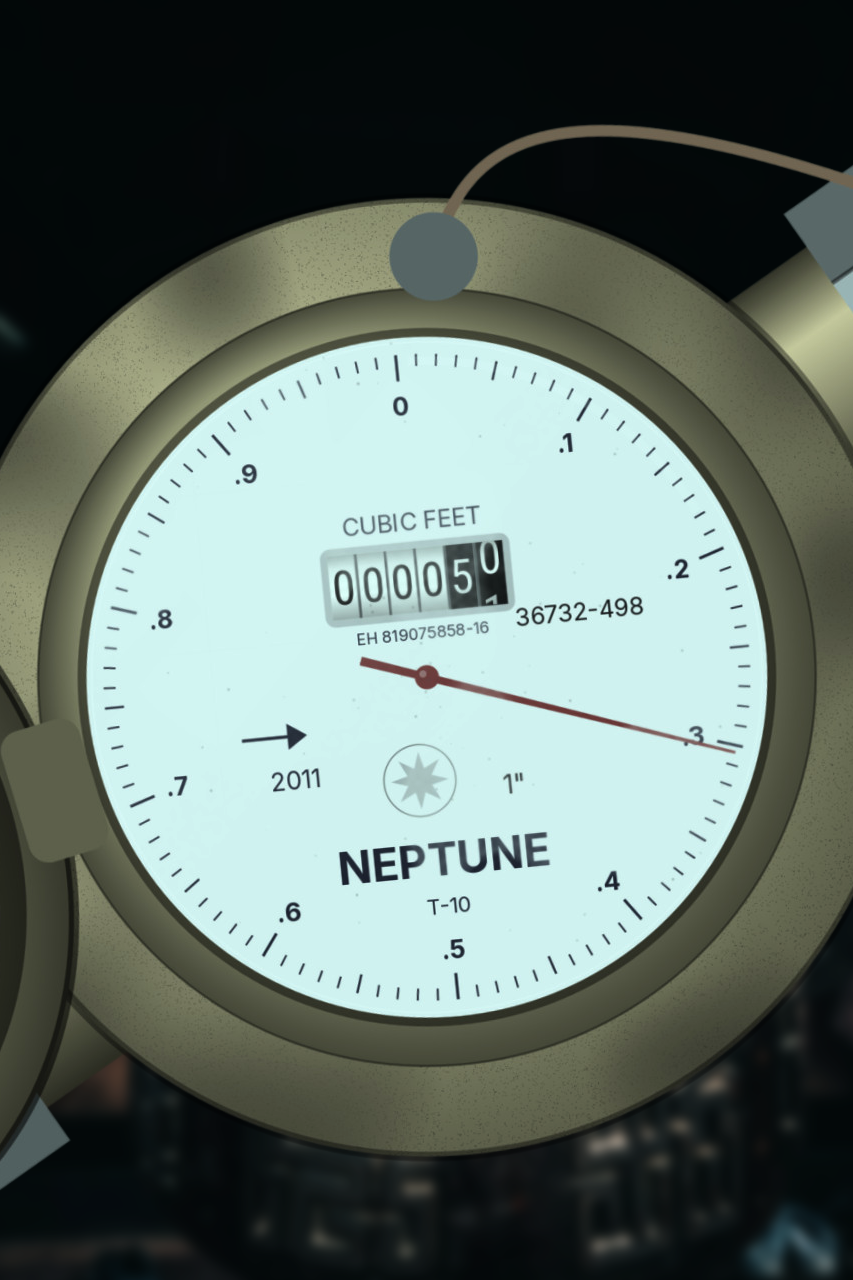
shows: value=50.30 unit=ft³
